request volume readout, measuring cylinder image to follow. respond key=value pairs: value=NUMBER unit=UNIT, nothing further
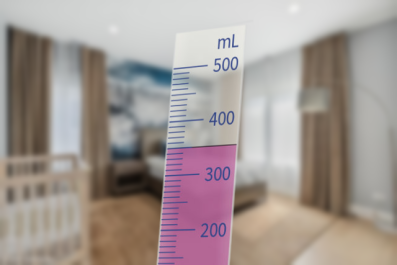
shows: value=350 unit=mL
